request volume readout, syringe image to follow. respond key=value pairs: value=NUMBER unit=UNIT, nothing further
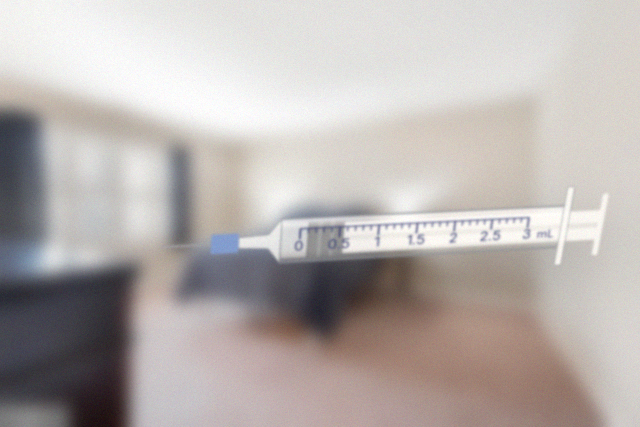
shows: value=0.1 unit=mL
